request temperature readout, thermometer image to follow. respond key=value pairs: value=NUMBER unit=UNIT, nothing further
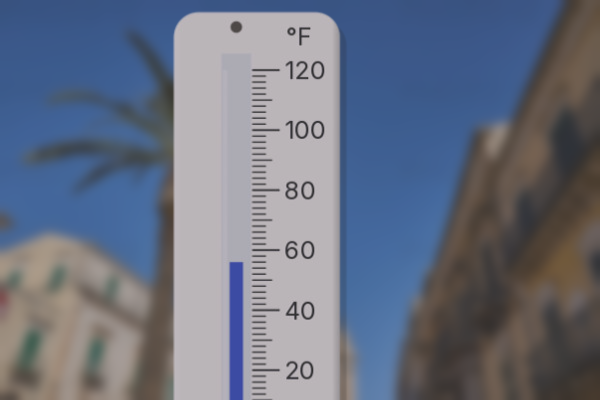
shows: value=56 unit=°F
